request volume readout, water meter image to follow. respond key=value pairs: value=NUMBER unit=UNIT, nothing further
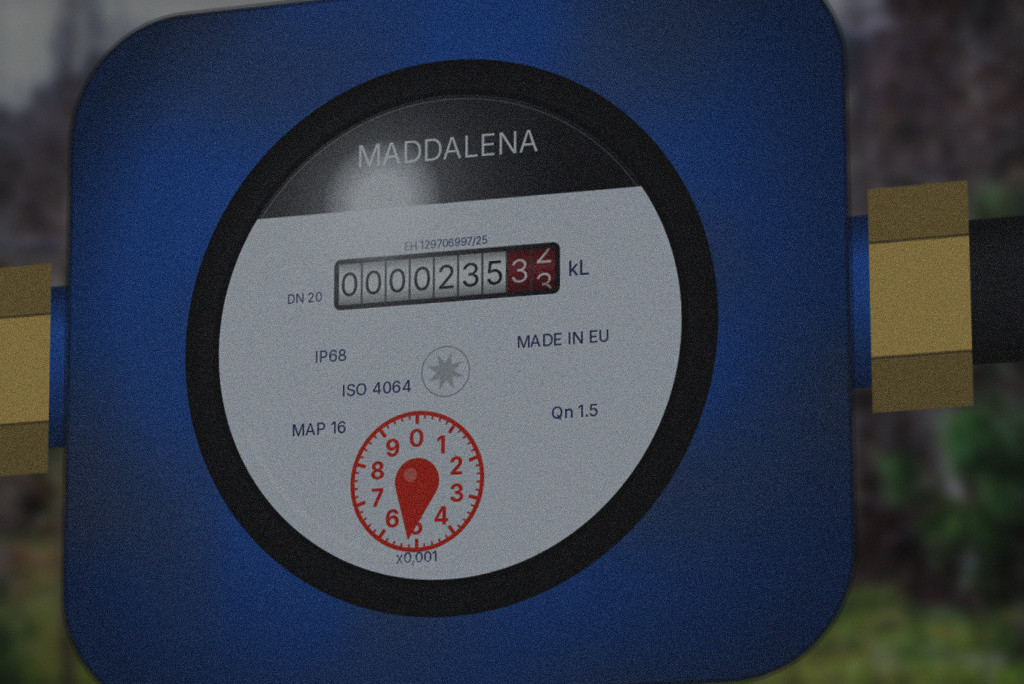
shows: value=235.325 unit=kL
